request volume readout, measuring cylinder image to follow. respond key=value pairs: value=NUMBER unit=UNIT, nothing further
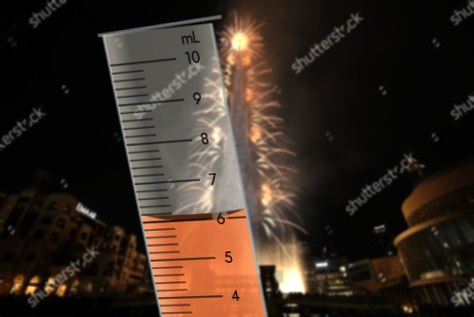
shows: value=6 unit=mL
